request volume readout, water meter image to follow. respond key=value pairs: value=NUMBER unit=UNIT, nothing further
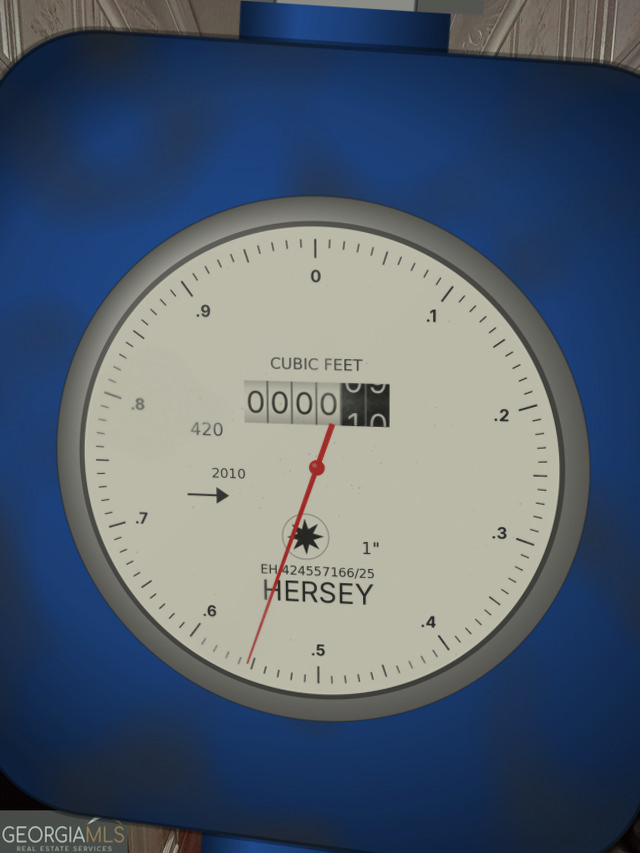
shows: value=9.55 unit=ft³
